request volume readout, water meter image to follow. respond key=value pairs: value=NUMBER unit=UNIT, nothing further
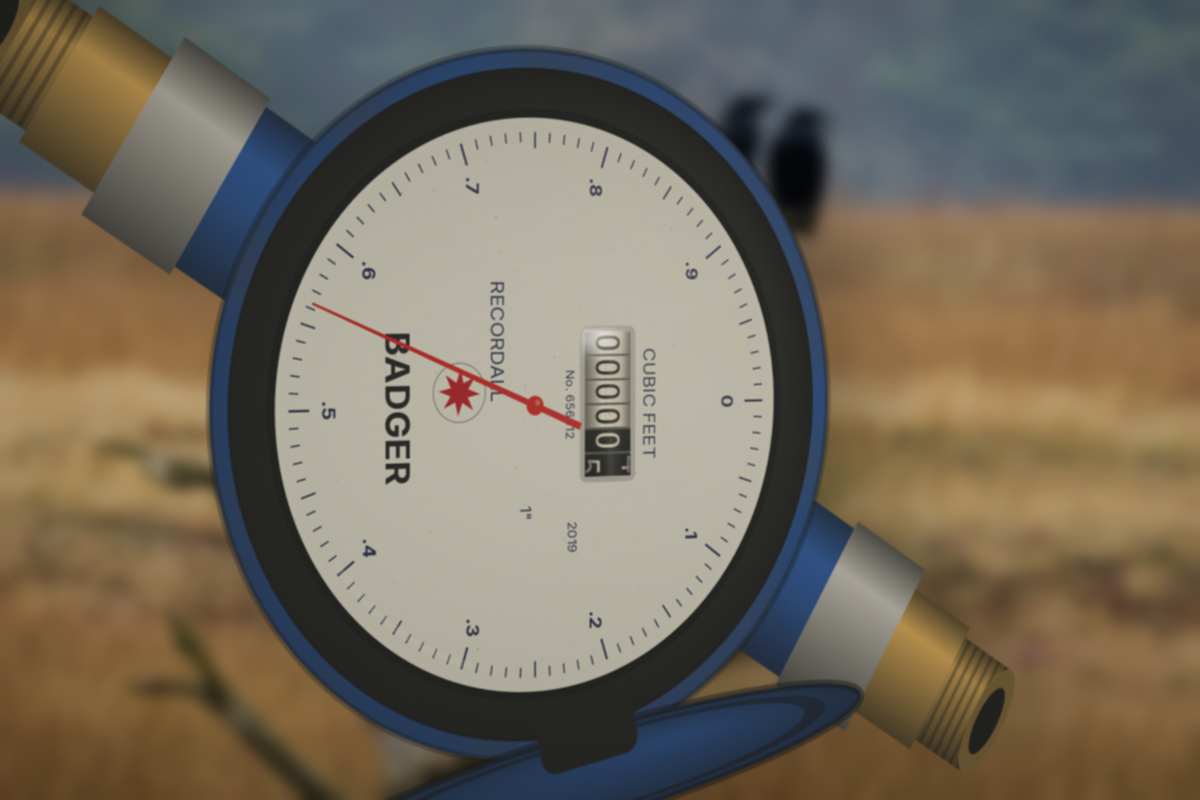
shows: value=4.56 unit=ft³
